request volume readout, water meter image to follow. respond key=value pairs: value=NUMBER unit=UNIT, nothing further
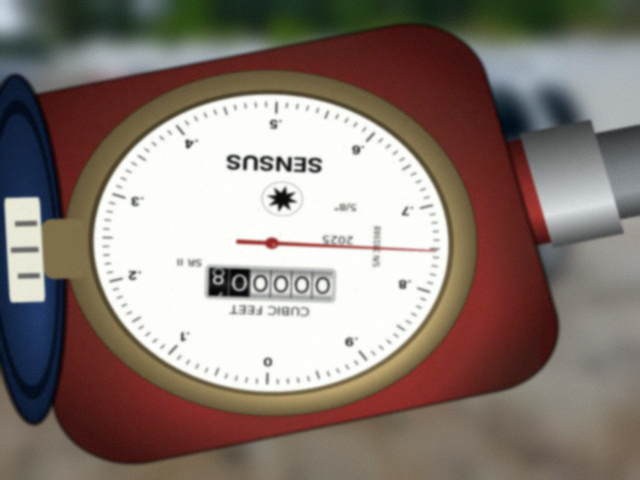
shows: value=7.75 unit=ft³
